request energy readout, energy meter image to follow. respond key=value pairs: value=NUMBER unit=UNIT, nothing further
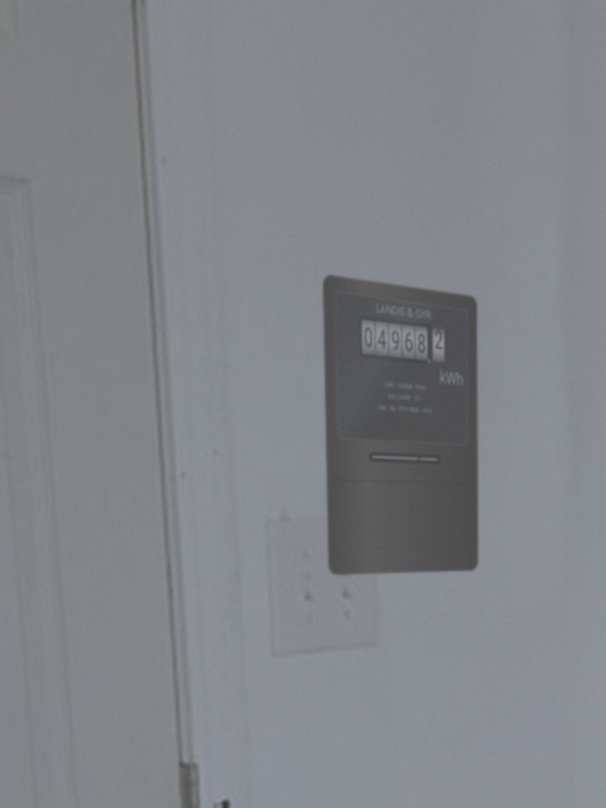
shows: value=4968.2 unit=kWh
